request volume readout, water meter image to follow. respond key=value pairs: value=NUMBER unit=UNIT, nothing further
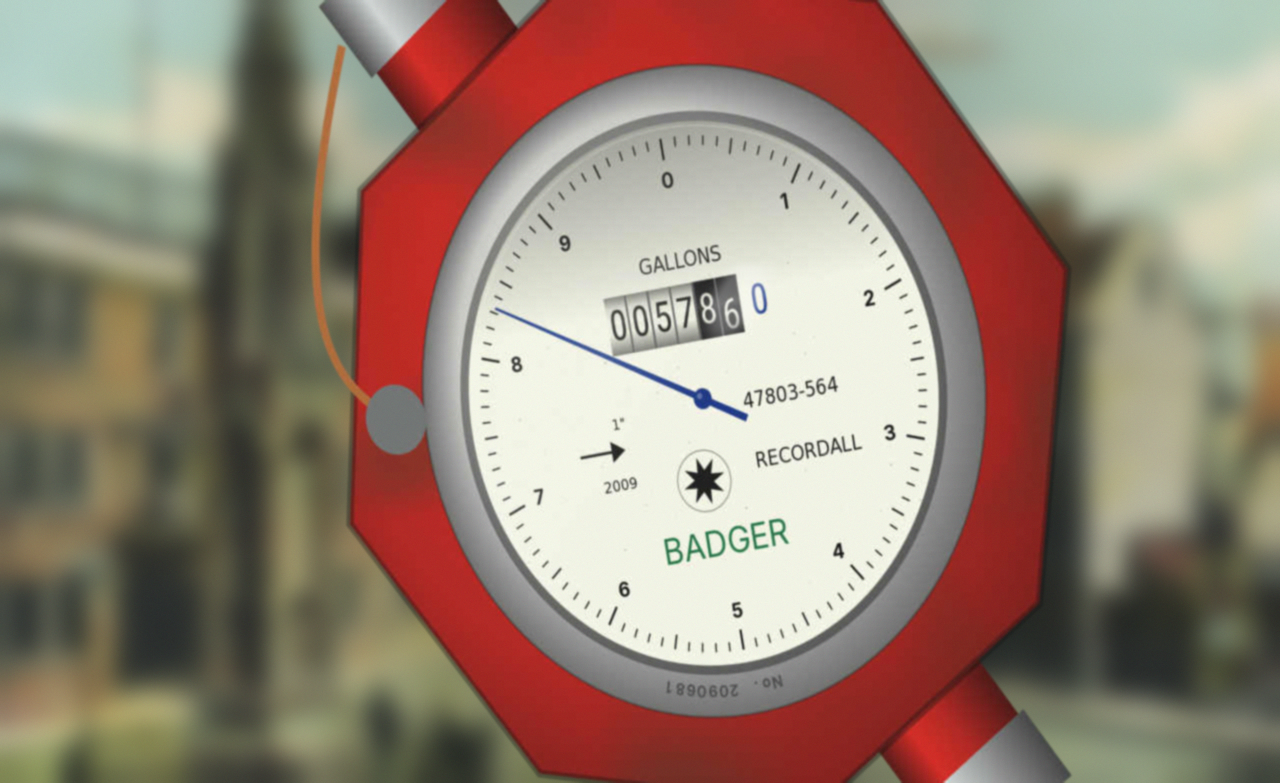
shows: value=57858.3 unit=gal
